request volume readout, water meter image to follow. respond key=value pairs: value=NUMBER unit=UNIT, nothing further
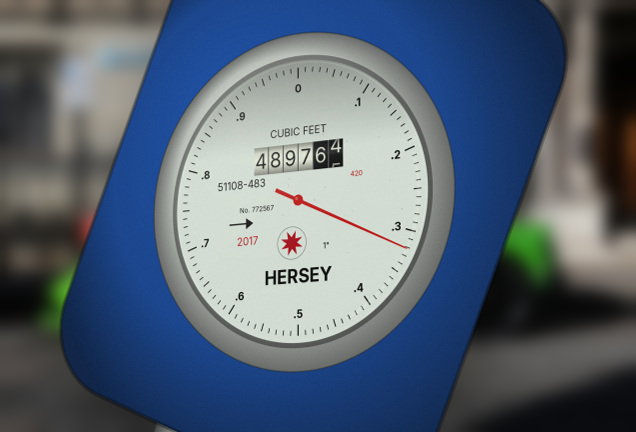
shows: value=489764.32 unit=ft³
